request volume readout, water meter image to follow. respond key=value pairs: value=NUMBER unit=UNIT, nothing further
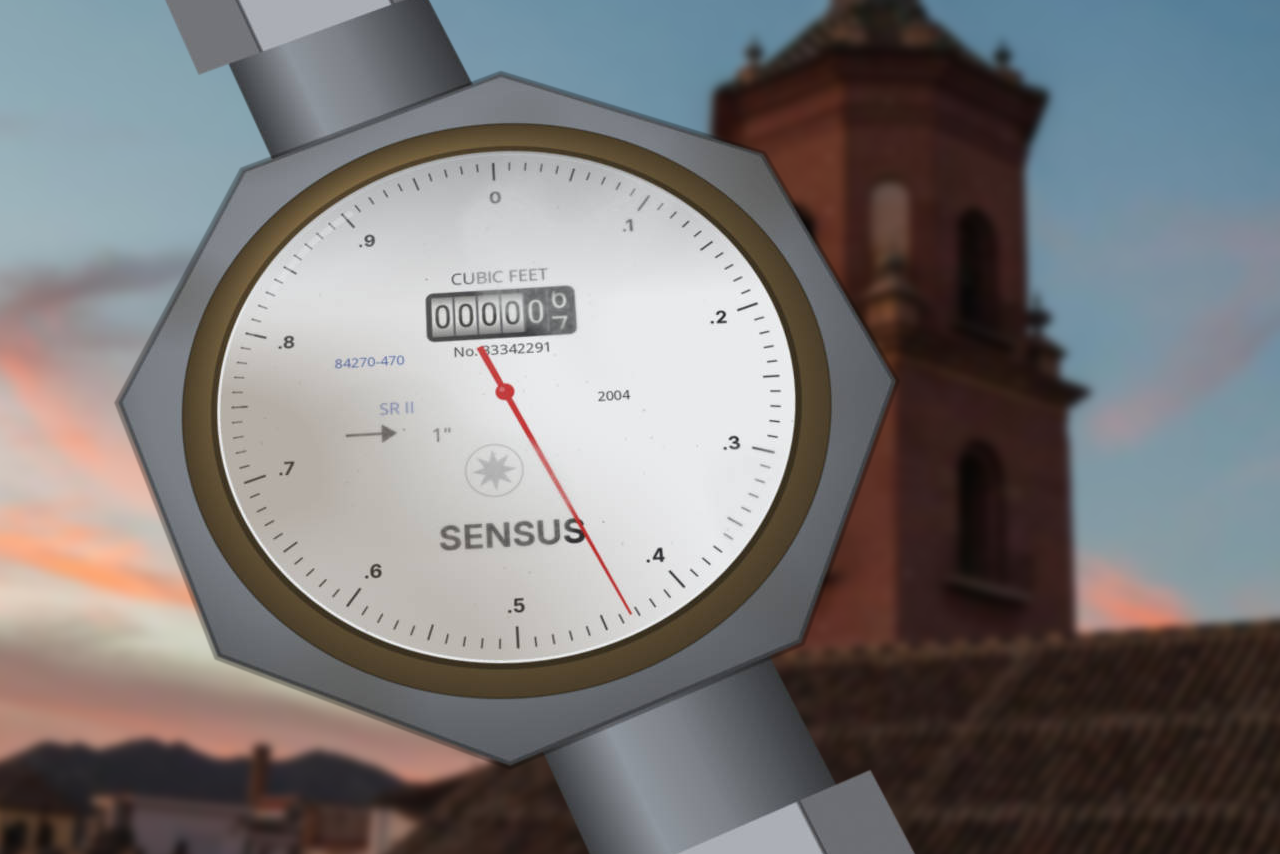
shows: value=6.43 unit=ft³
